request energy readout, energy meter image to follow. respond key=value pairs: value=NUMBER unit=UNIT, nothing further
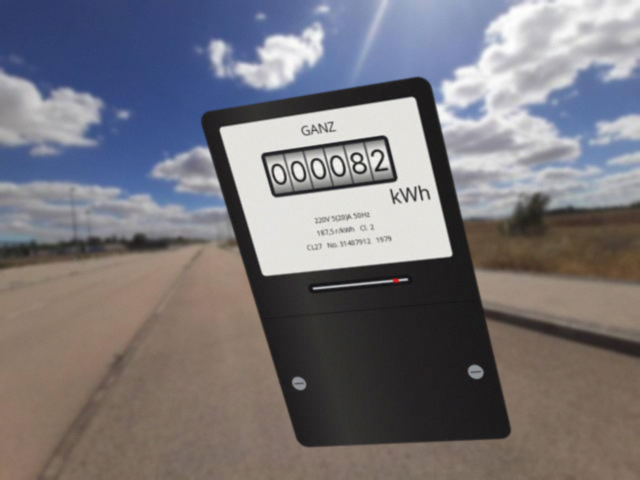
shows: value=82 unit=kWh
